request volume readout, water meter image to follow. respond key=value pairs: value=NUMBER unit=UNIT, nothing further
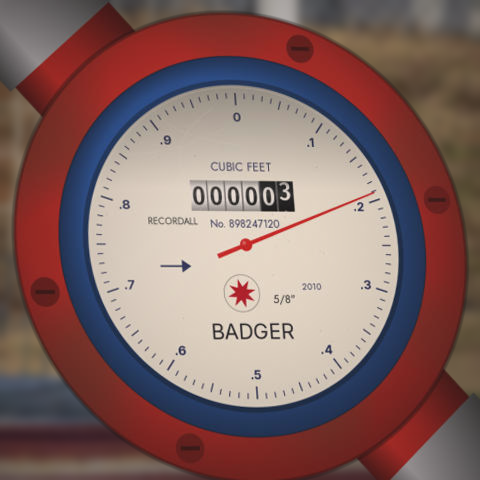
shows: value=3.19 unit=ft³
